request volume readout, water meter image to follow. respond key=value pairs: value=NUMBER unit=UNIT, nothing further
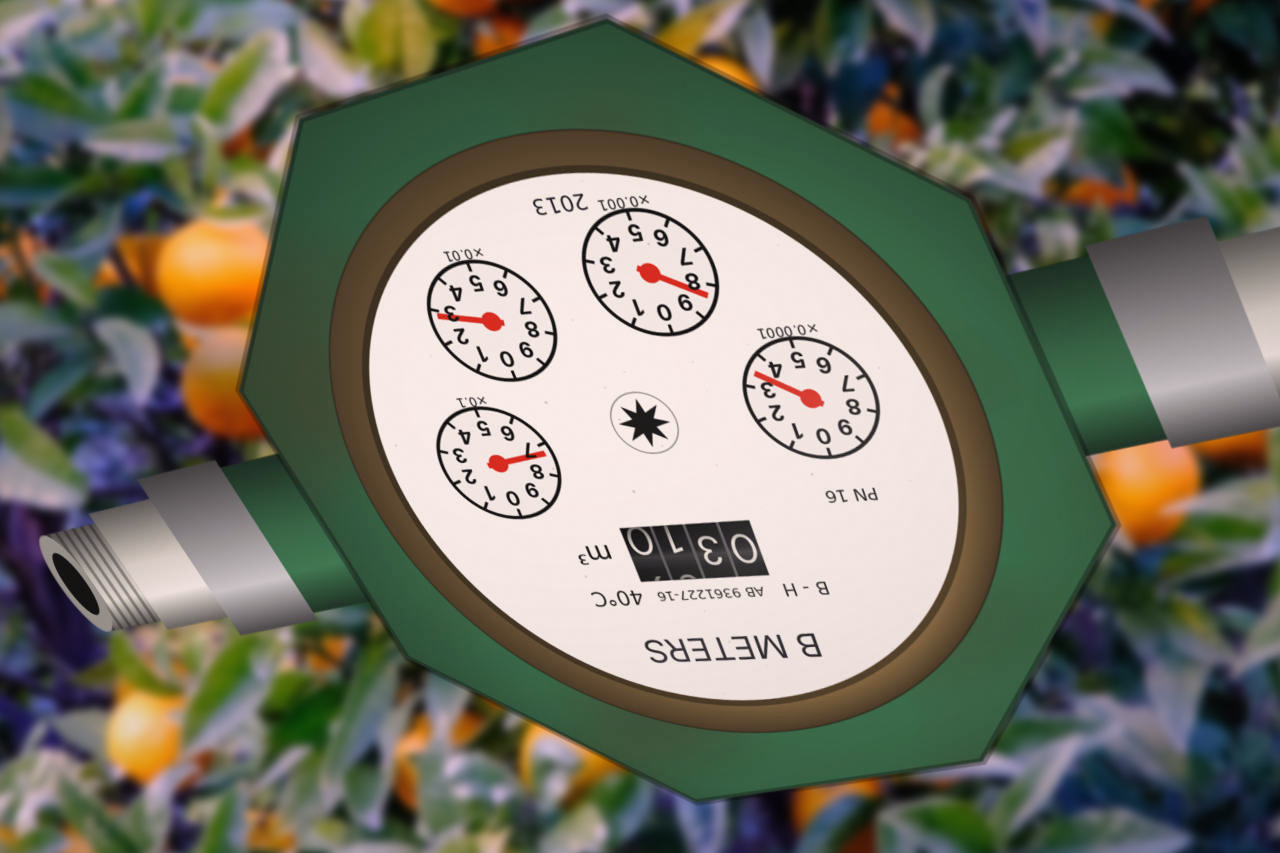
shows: value=309.7283 unit=m³
